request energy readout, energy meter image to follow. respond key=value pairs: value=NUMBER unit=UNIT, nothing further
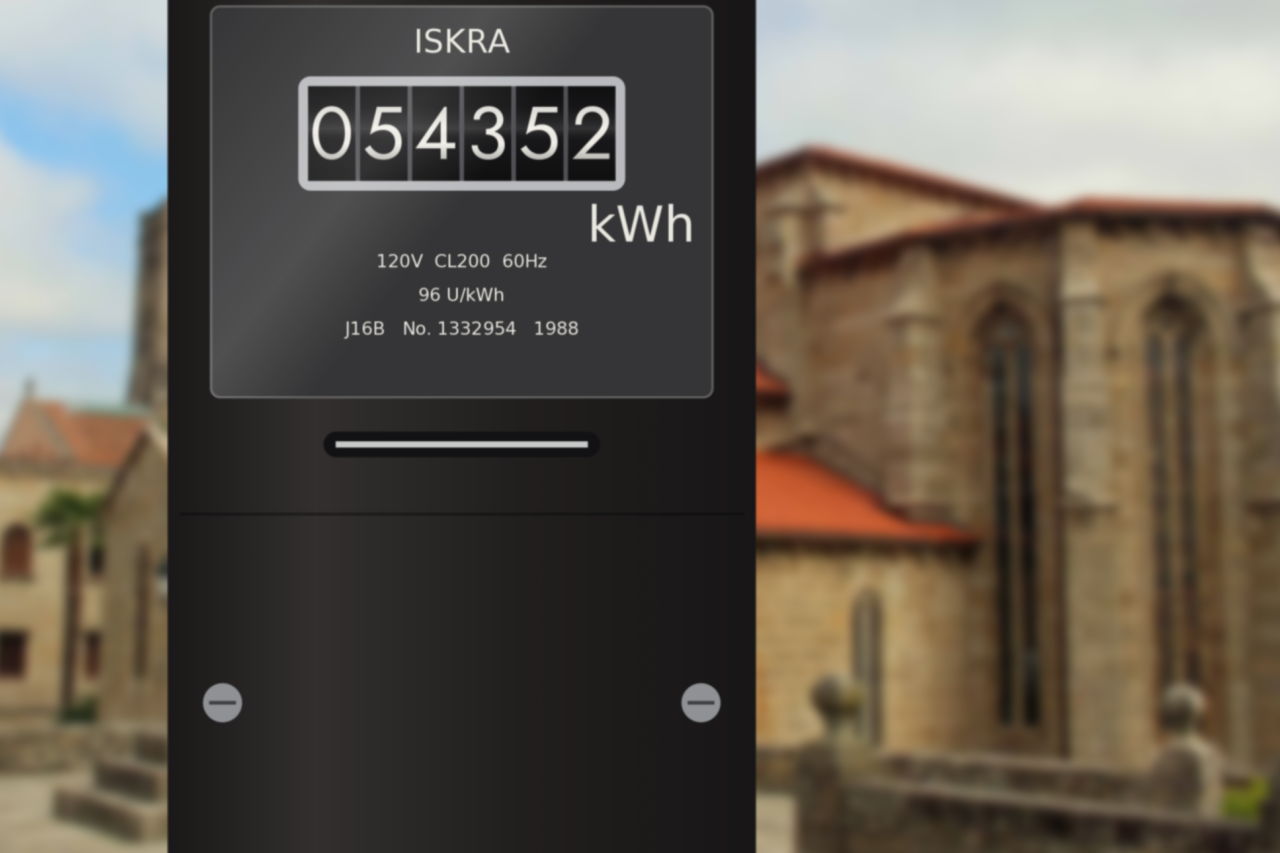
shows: value=54352 unit=kWh
